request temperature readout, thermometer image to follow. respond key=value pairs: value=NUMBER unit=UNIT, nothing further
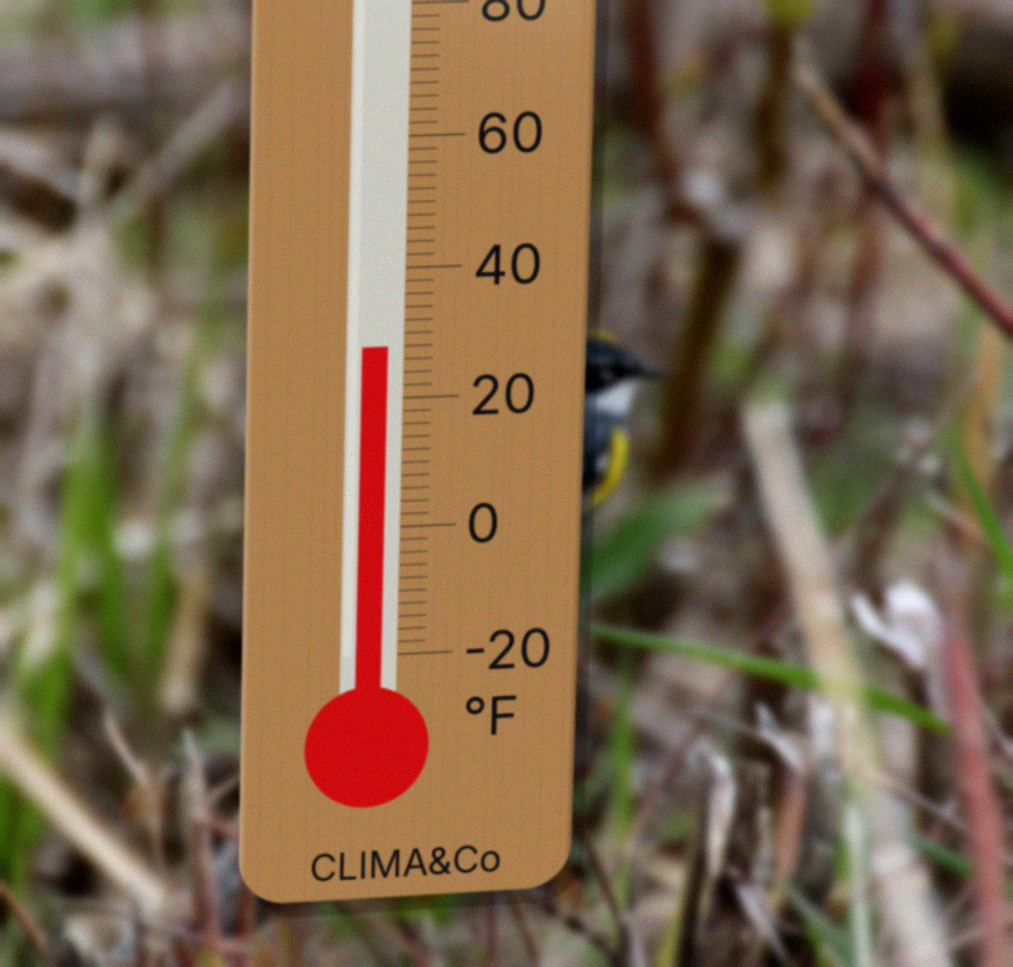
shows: value=28 unit=°F
